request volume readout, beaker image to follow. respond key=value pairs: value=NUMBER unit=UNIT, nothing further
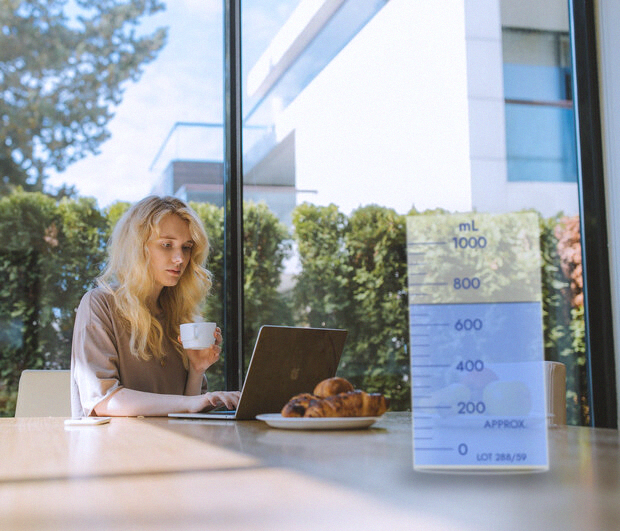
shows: value=700 unit=mL
